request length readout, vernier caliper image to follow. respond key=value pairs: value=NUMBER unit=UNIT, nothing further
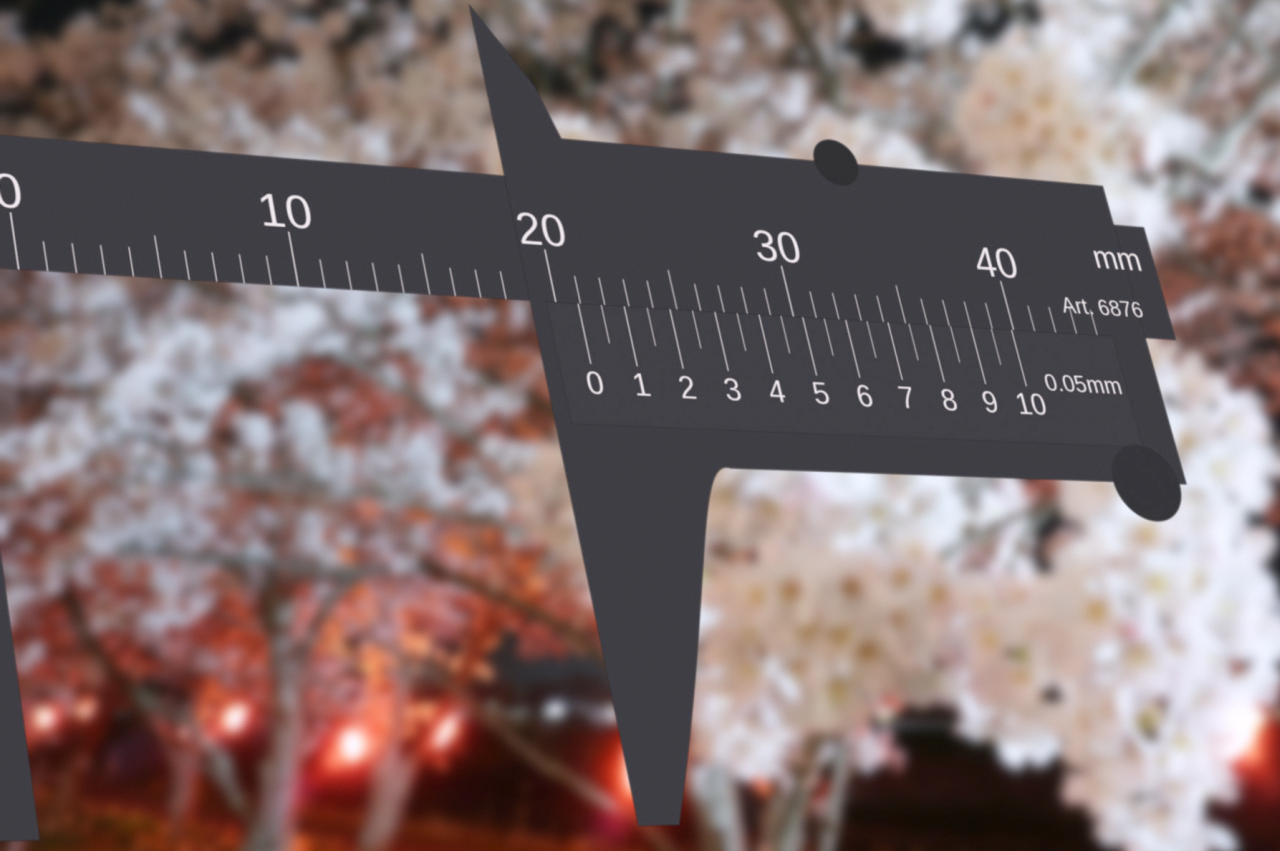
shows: value=20.9 unit=mm
